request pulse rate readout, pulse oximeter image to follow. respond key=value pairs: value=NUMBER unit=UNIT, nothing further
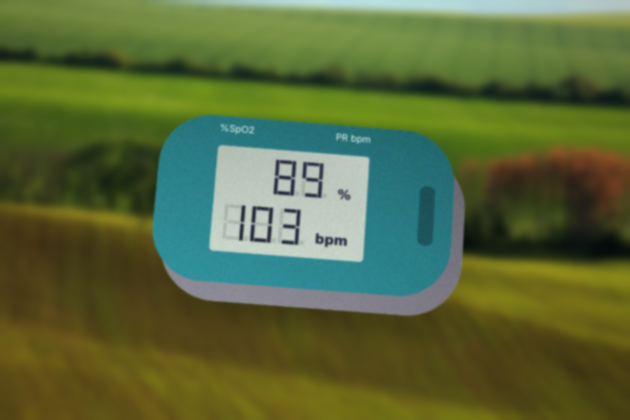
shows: value=103 unit=bpm
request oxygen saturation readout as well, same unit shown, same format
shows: value=89 unit=%
